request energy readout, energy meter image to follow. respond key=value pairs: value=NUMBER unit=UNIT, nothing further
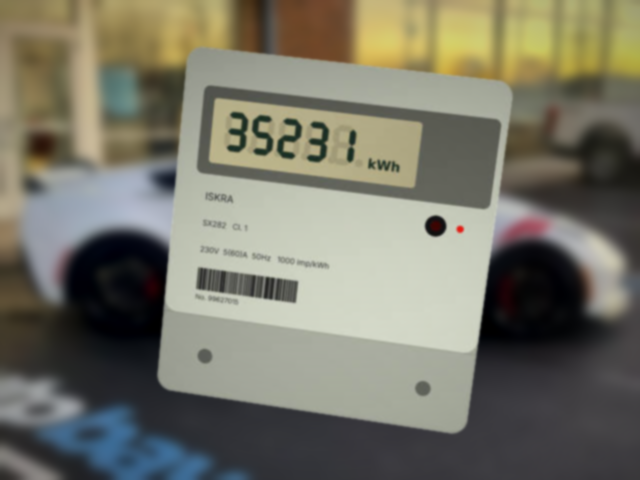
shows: value=35231 unit=kWh
